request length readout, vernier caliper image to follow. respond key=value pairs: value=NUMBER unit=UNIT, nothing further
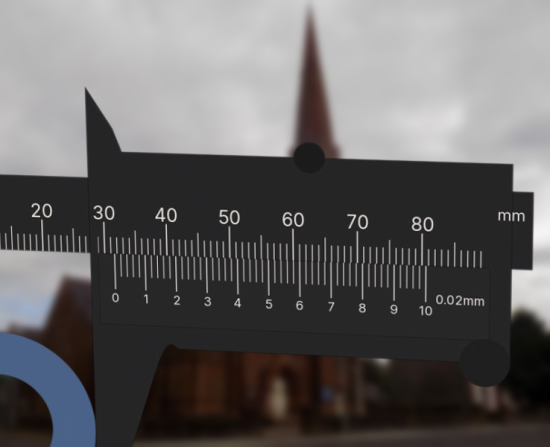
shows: value=31.6 unit=mm
